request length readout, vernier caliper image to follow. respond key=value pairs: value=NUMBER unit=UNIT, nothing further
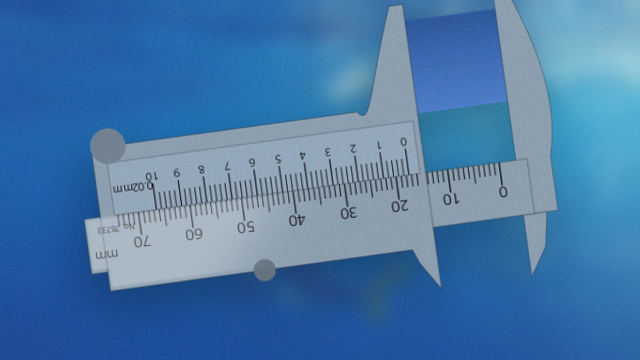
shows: value=17.5 unit=mm
